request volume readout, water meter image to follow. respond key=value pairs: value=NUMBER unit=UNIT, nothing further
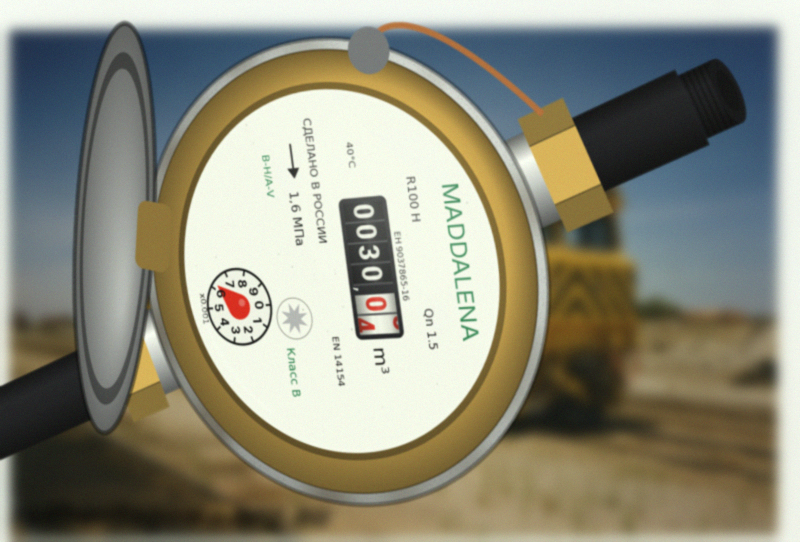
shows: value=30.036 unit=m³
